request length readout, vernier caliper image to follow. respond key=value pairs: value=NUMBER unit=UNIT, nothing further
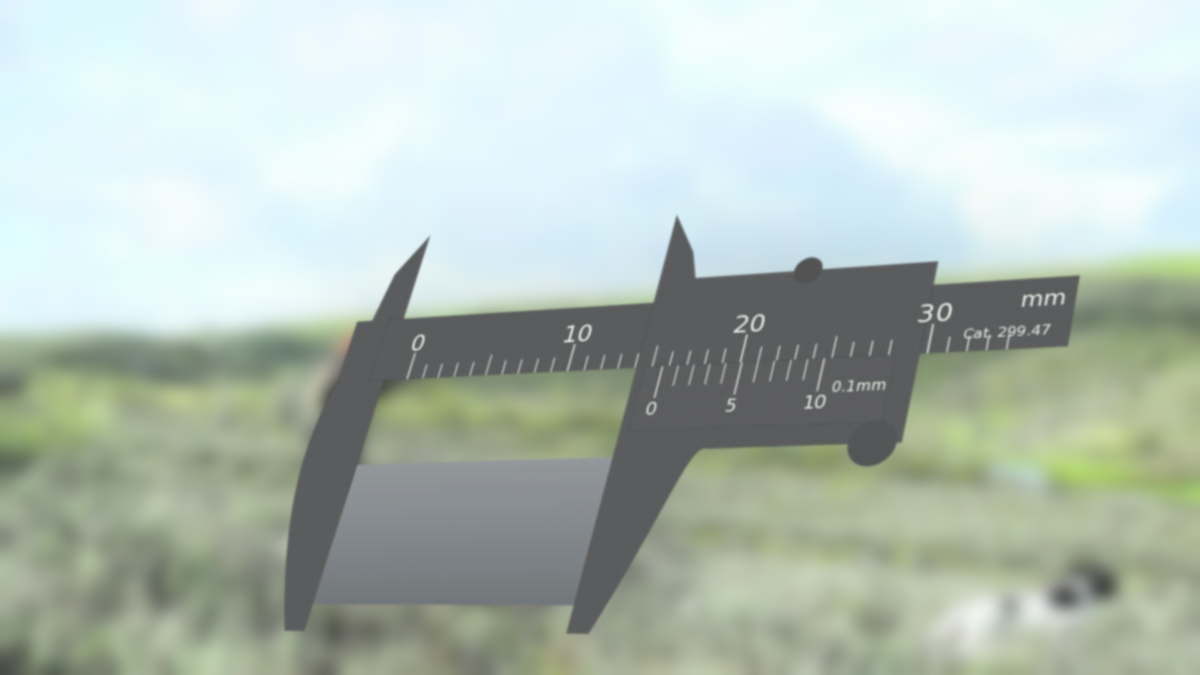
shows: value=15.6 unit=mm
